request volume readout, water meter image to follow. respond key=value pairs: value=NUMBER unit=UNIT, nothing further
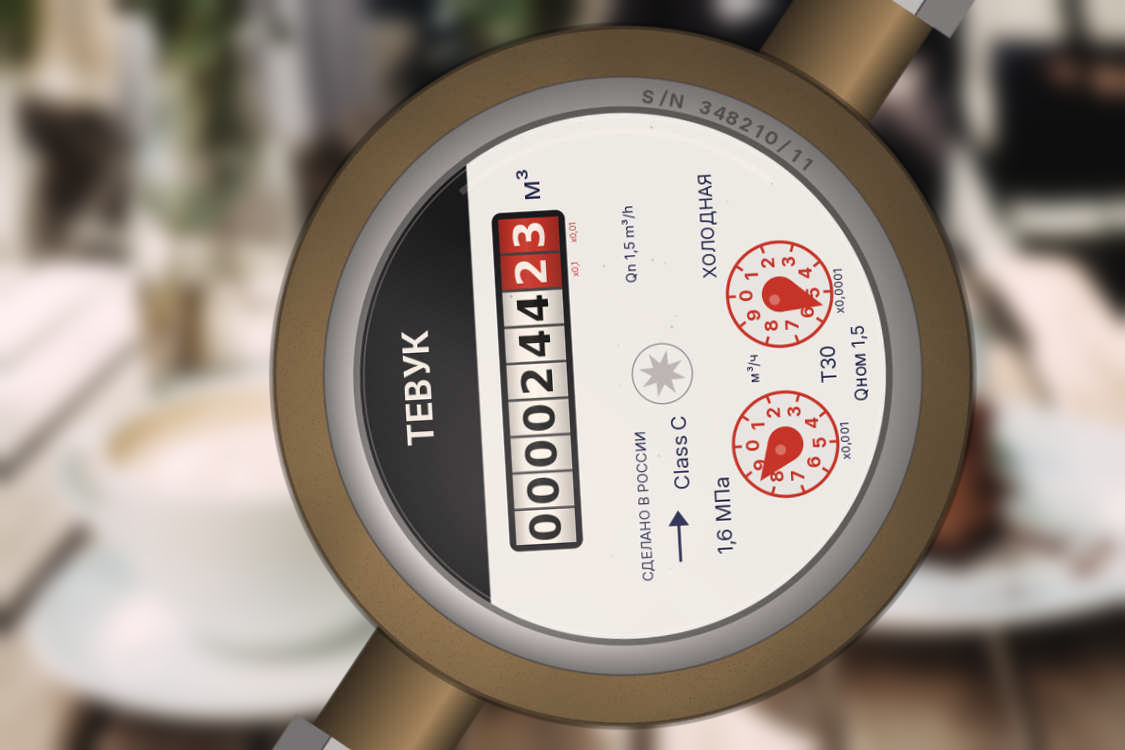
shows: value=244.2385 unit=m³
